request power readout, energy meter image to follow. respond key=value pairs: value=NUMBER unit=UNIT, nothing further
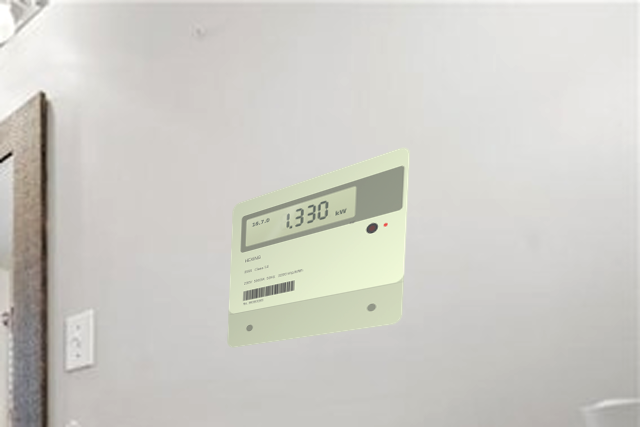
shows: value=1.330 unit=kW
